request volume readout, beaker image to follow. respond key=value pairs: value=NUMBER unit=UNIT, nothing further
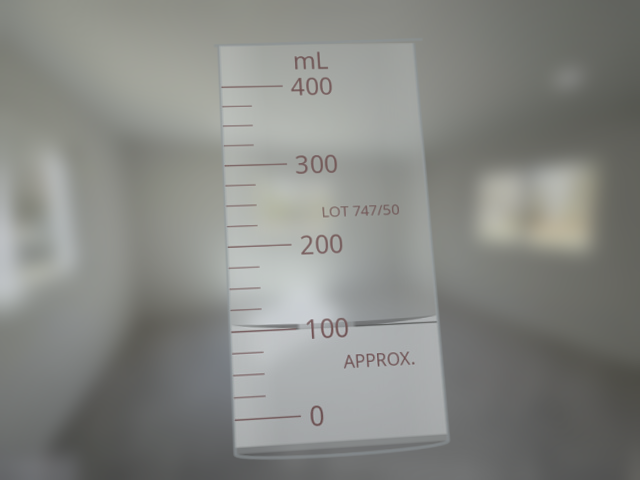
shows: value=100 unit=mL
